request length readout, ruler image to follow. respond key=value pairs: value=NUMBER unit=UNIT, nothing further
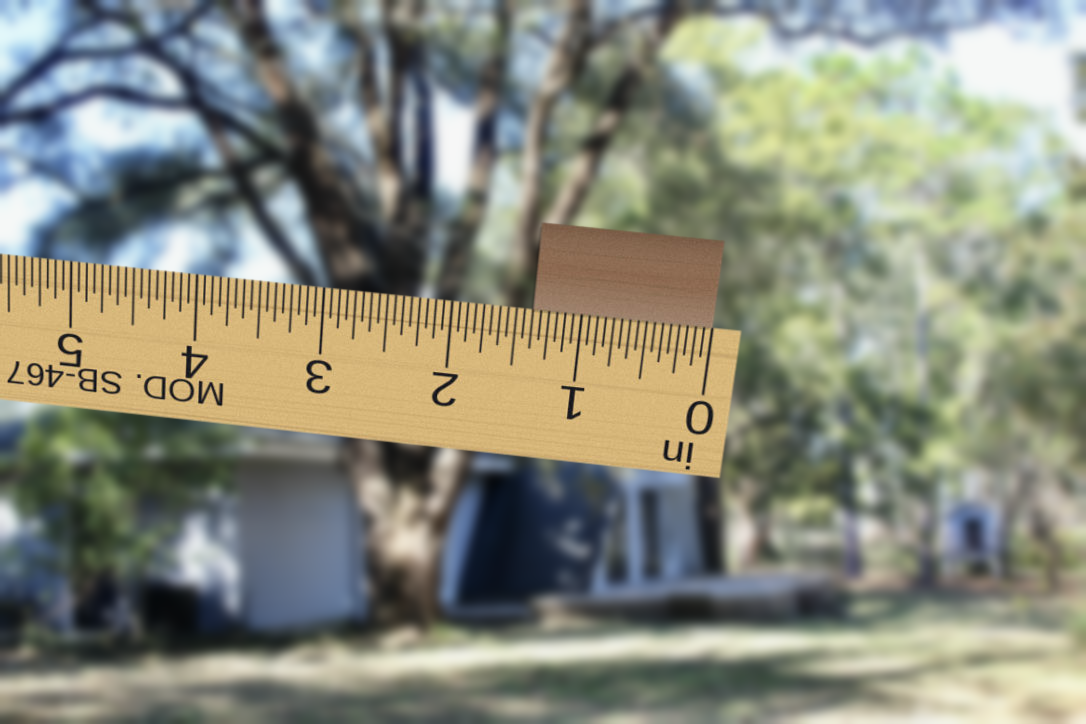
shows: value=1.375 unit=in
